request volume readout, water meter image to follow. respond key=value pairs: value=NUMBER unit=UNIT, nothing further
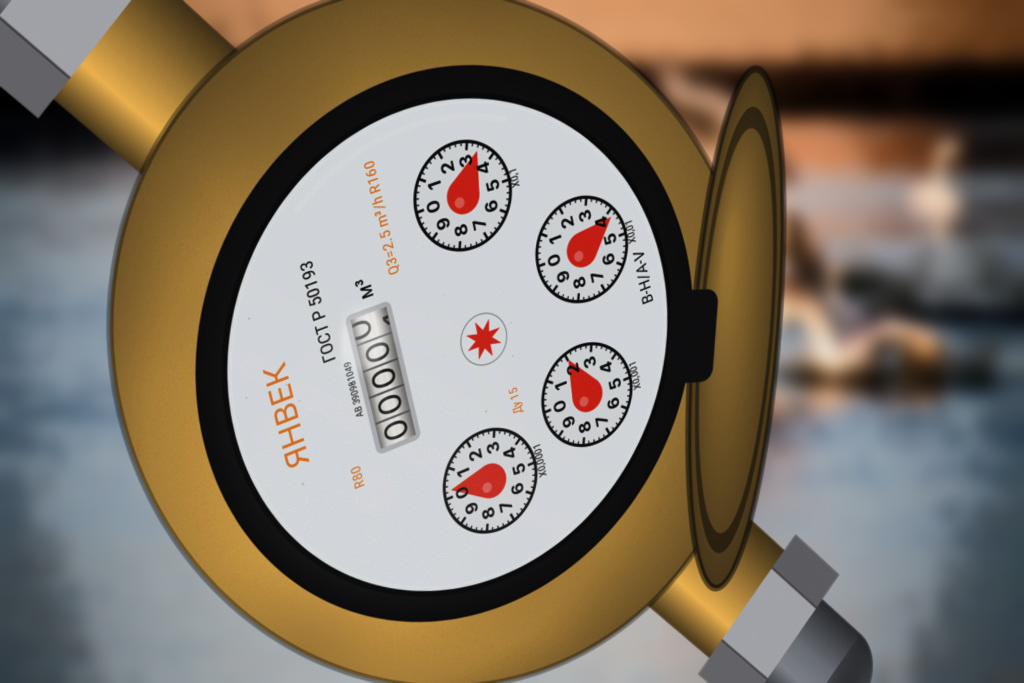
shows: value=0.3420 unit=m³
